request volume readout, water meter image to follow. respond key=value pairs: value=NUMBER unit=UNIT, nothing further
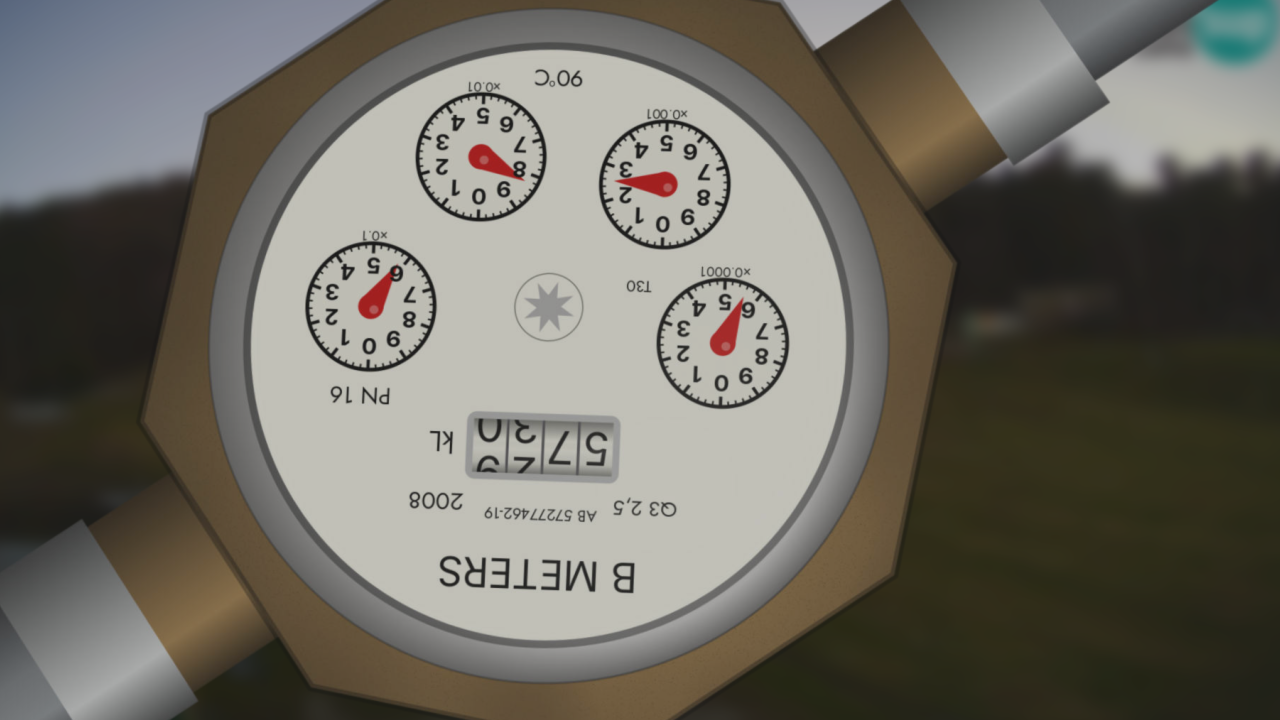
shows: value=5729.5825 unit=kL
